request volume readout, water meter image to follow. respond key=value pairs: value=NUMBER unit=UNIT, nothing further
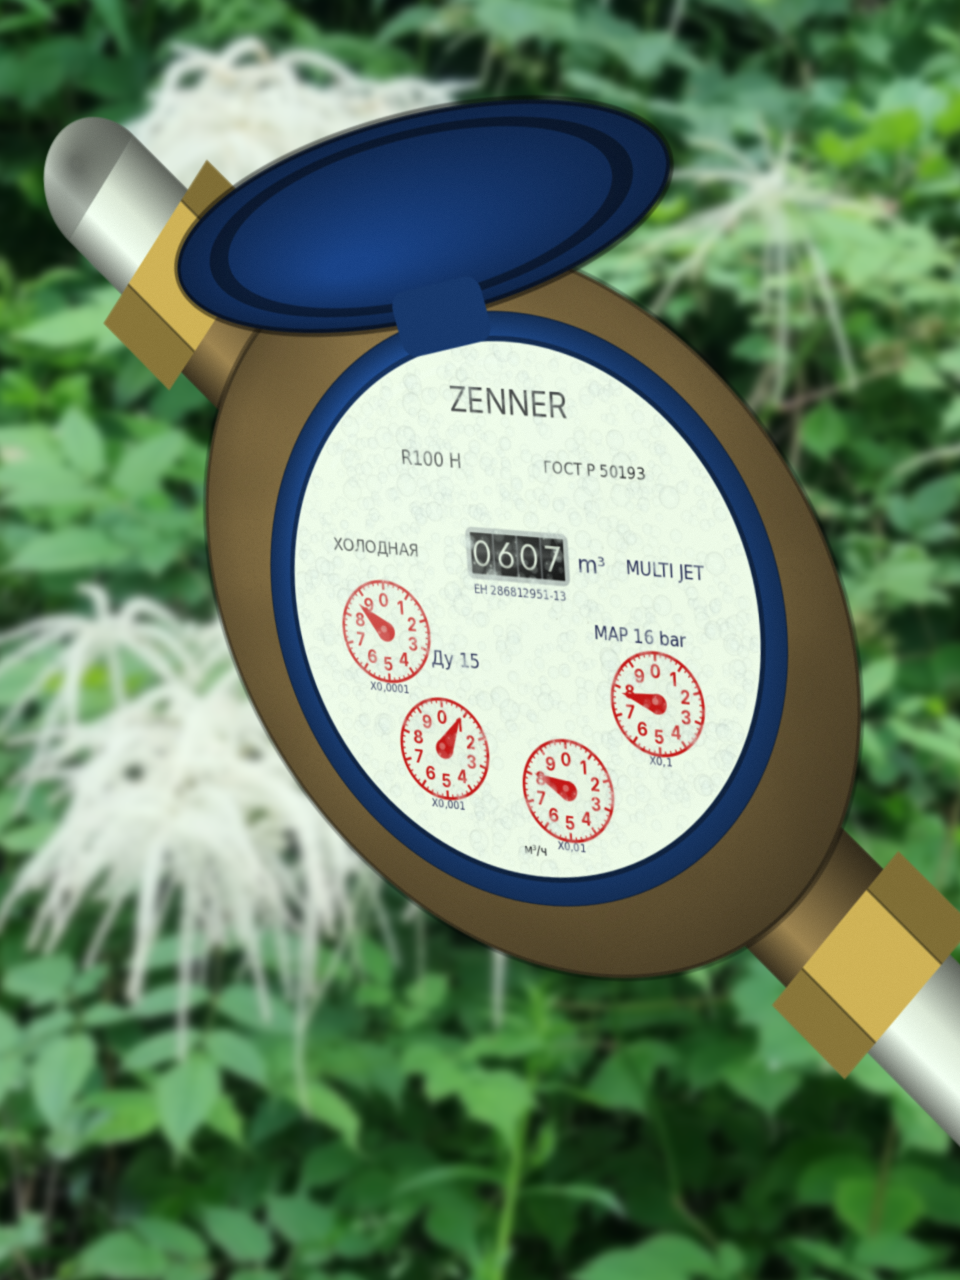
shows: value=607.7808 unit=m³
